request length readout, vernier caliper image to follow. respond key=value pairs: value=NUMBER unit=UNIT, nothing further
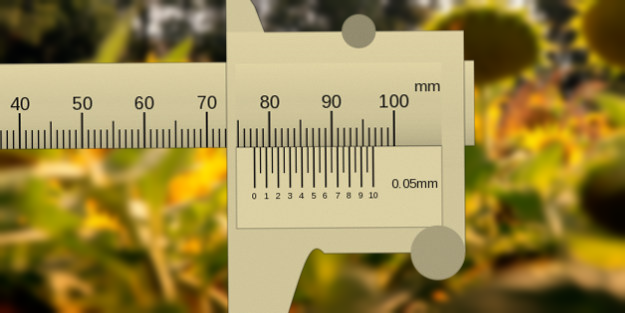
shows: value=77.6 unit=mm
